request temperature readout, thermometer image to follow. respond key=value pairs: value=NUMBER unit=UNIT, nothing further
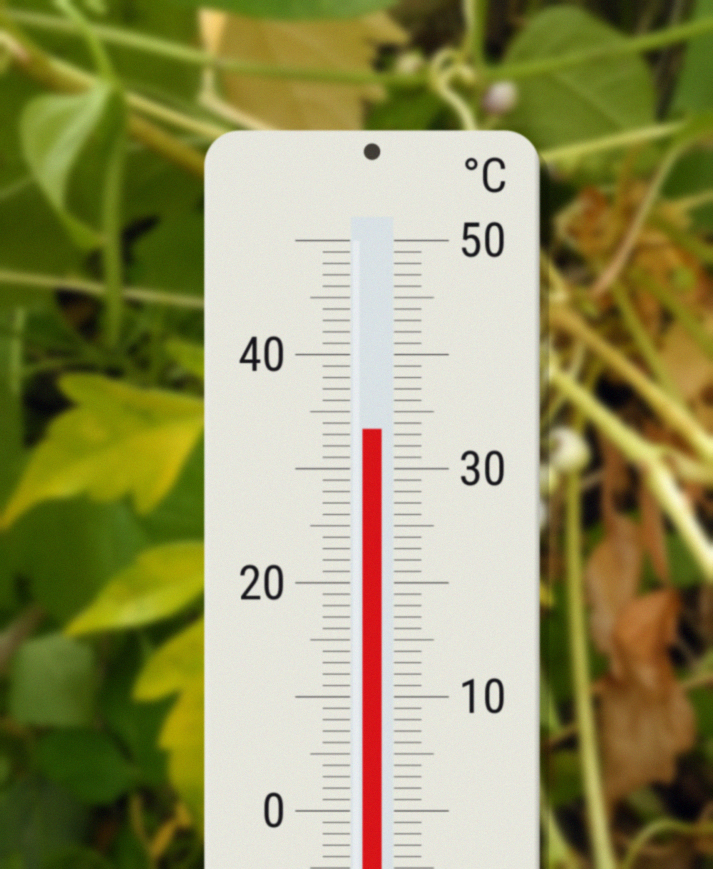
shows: value=33.5 unit=°C
